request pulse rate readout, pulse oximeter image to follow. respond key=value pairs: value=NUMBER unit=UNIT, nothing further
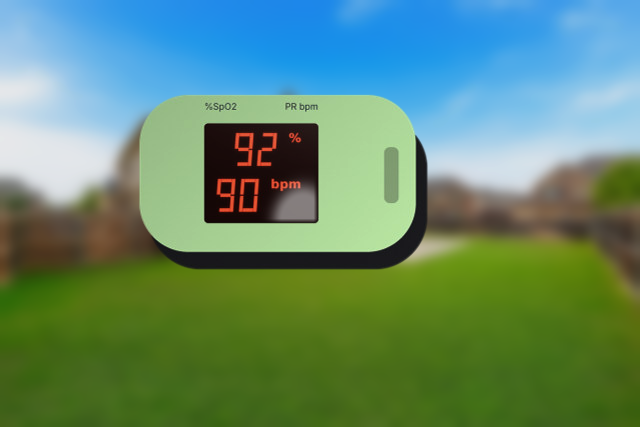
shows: value=90 unit=bpm
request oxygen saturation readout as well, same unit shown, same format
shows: value=92 unit=%
